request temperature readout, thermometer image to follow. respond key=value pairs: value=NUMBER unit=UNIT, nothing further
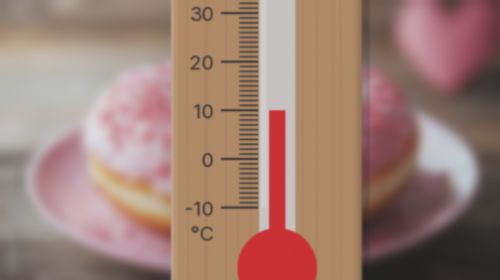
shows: value=10 unit=°C
